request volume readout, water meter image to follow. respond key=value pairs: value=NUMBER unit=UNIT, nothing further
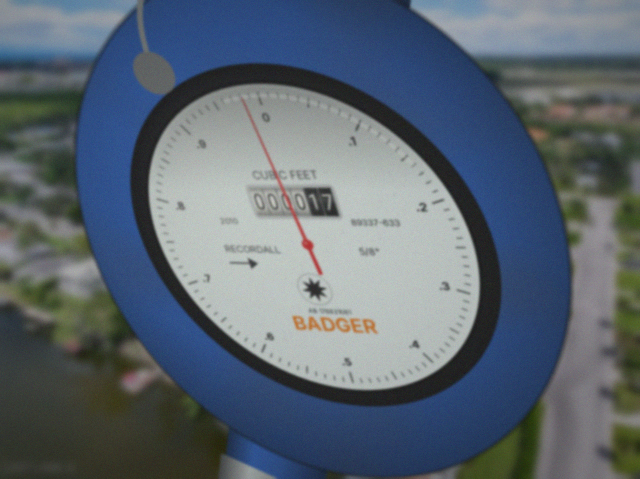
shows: value=16.98 unit=ft³
